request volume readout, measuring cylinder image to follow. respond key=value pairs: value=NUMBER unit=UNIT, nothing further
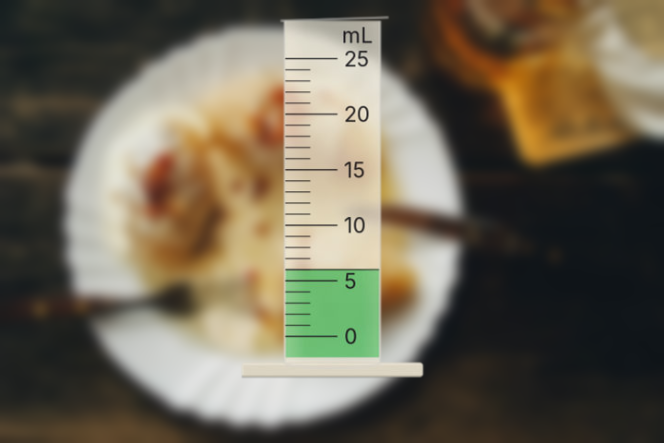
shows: value=6 unit=mL
